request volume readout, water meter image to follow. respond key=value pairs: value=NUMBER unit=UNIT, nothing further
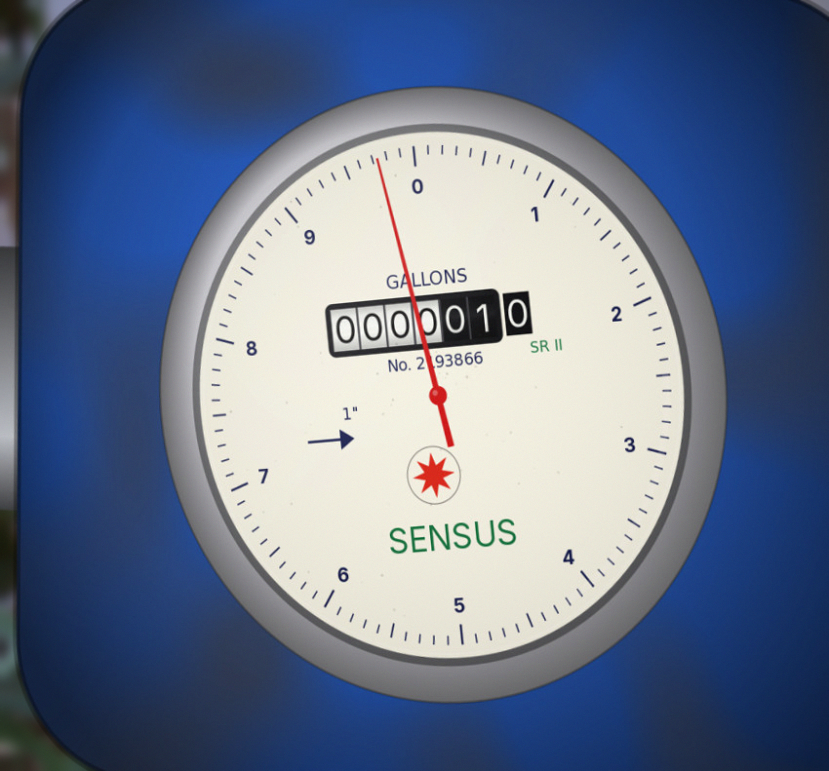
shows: value=9.7 unit=gal
